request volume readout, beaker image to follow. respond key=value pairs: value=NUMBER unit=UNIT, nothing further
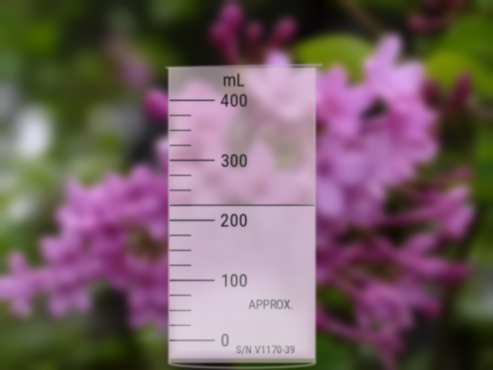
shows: value=225 unit=mL
